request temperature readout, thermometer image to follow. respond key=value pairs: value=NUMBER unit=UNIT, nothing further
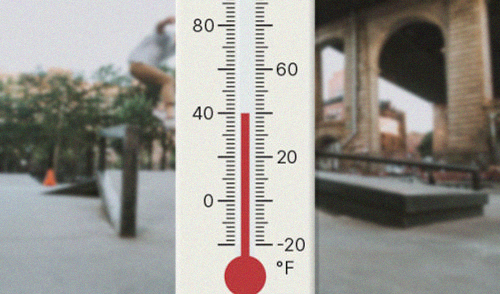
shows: value=40 unit=°F
